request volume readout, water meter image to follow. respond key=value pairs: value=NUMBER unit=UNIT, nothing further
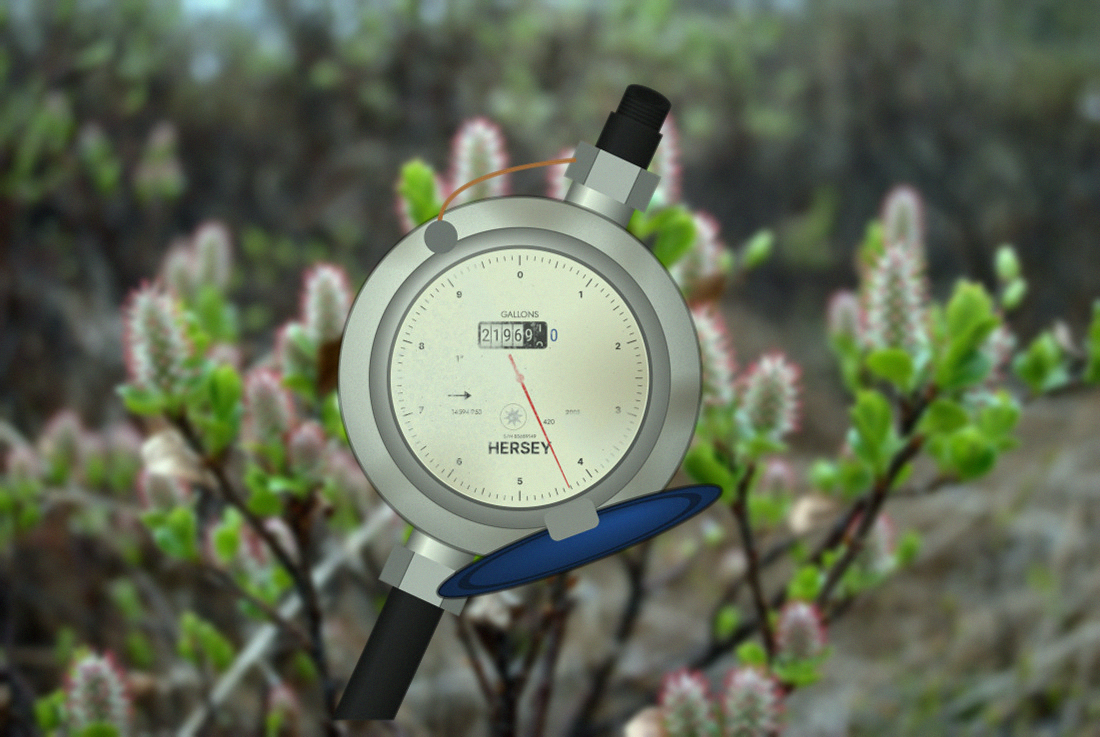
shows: value=2196914.3 unit=gal
